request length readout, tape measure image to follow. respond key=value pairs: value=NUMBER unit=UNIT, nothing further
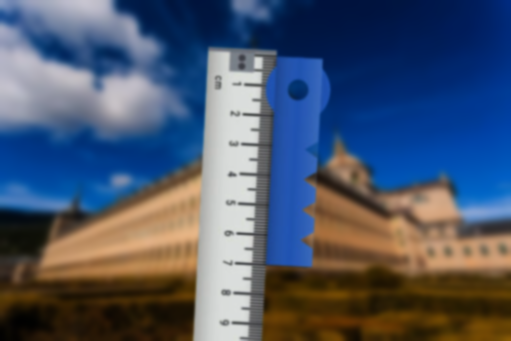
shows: value=7 unit=cm
